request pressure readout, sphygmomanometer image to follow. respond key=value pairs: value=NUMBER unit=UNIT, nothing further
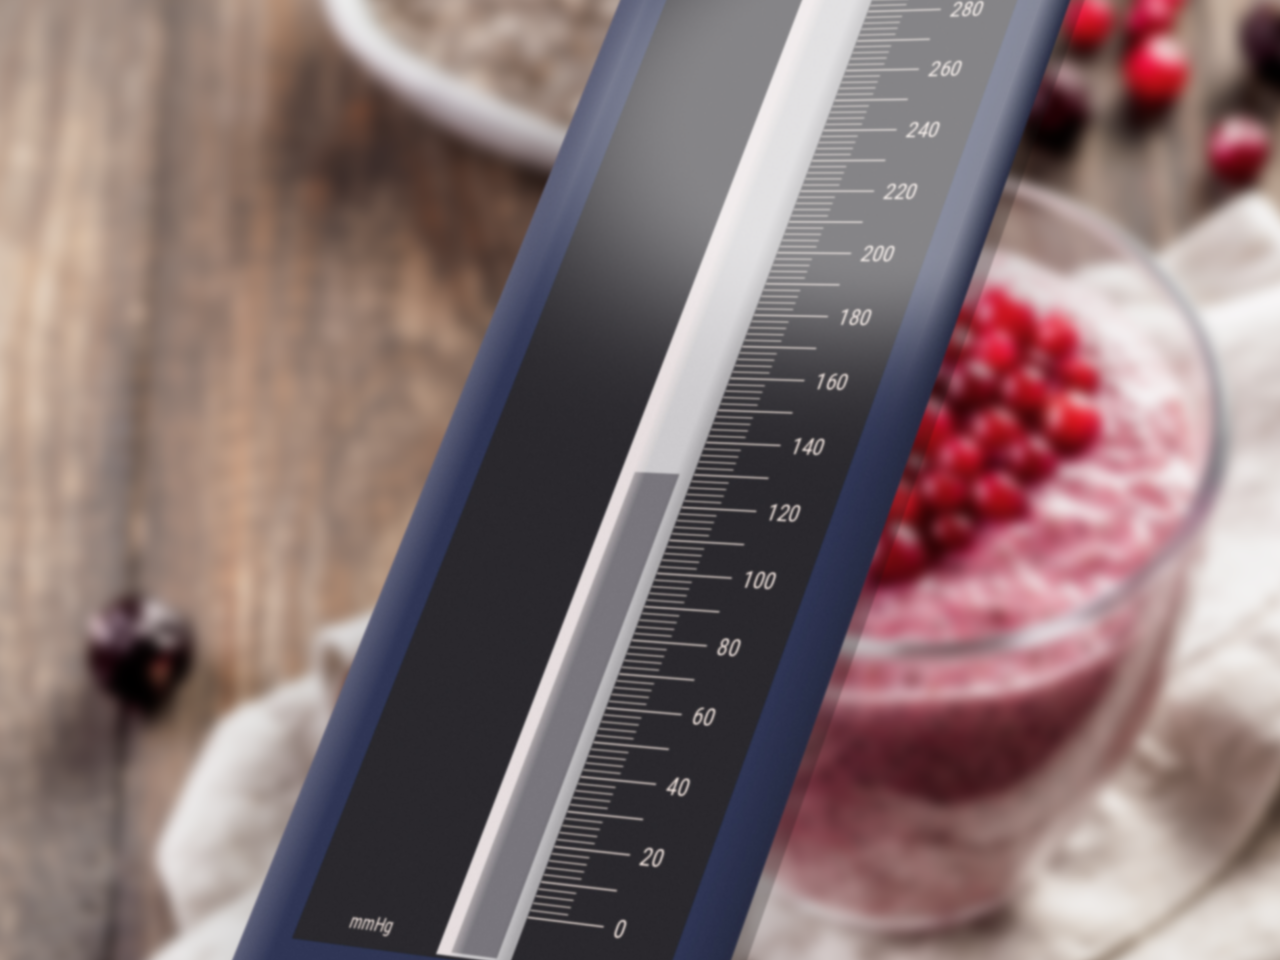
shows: value=130 unit=mmHg
